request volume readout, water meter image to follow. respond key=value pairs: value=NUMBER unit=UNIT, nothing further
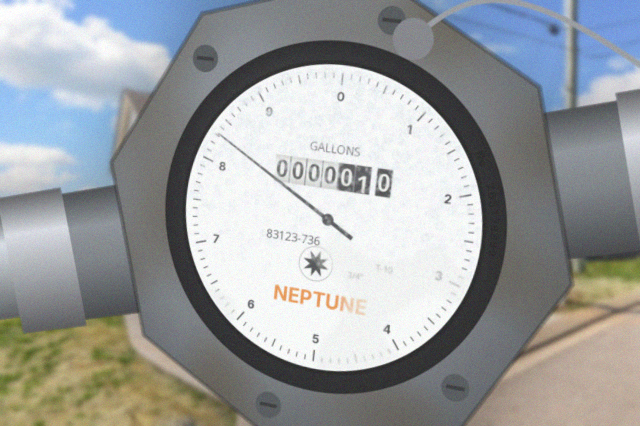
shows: value=8.3 unit=gal
